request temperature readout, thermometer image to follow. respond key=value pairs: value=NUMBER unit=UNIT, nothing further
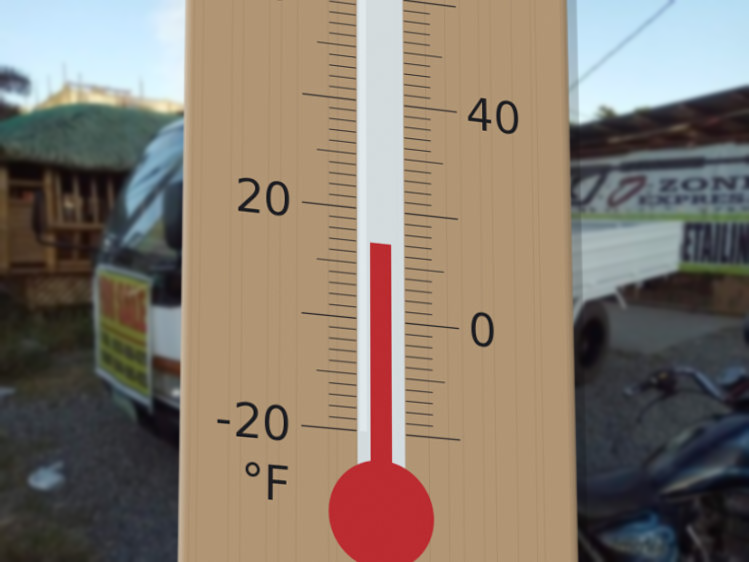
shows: value=14 unit=°F
